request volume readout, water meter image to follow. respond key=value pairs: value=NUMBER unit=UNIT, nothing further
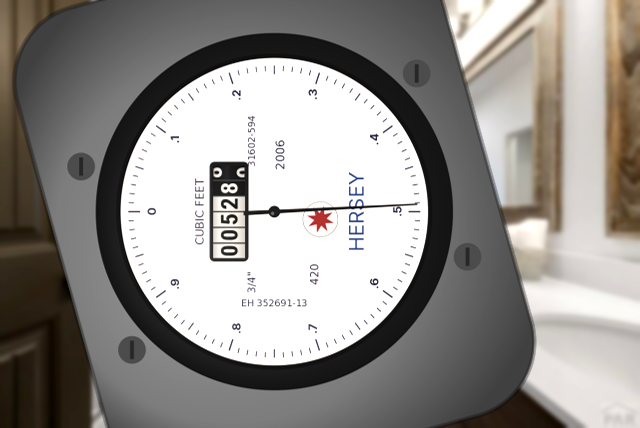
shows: value=5288.49 unit=ft³
